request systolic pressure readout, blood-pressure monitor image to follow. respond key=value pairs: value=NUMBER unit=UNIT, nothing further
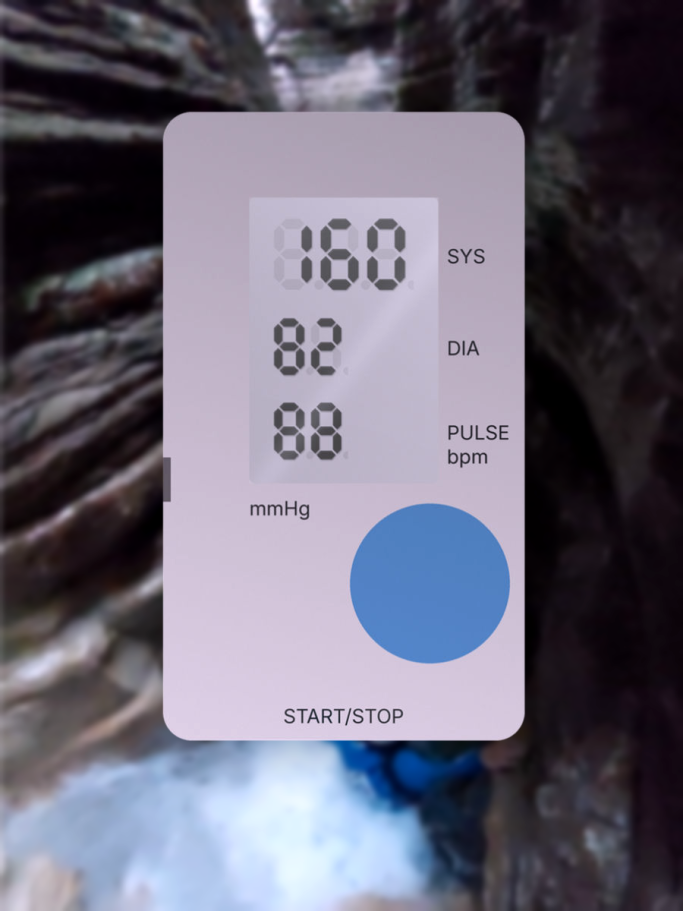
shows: value=160 unit=mmHg
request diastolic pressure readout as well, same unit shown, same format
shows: value=82 unit=mmHg
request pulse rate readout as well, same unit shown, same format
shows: value=88 unit=bpm
